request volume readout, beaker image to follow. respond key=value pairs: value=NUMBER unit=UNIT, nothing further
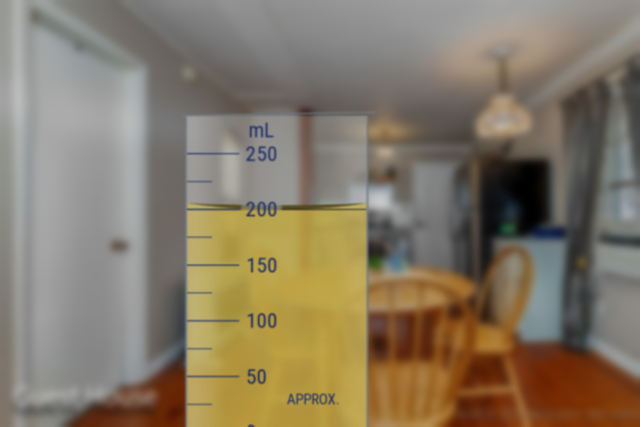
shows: value=200 unit=mL
